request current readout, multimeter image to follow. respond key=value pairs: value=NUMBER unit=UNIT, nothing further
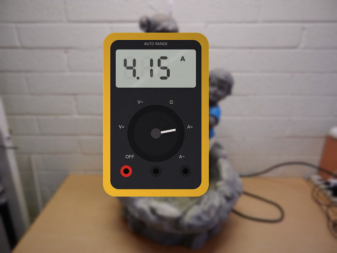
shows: value=4.15 unit=A
